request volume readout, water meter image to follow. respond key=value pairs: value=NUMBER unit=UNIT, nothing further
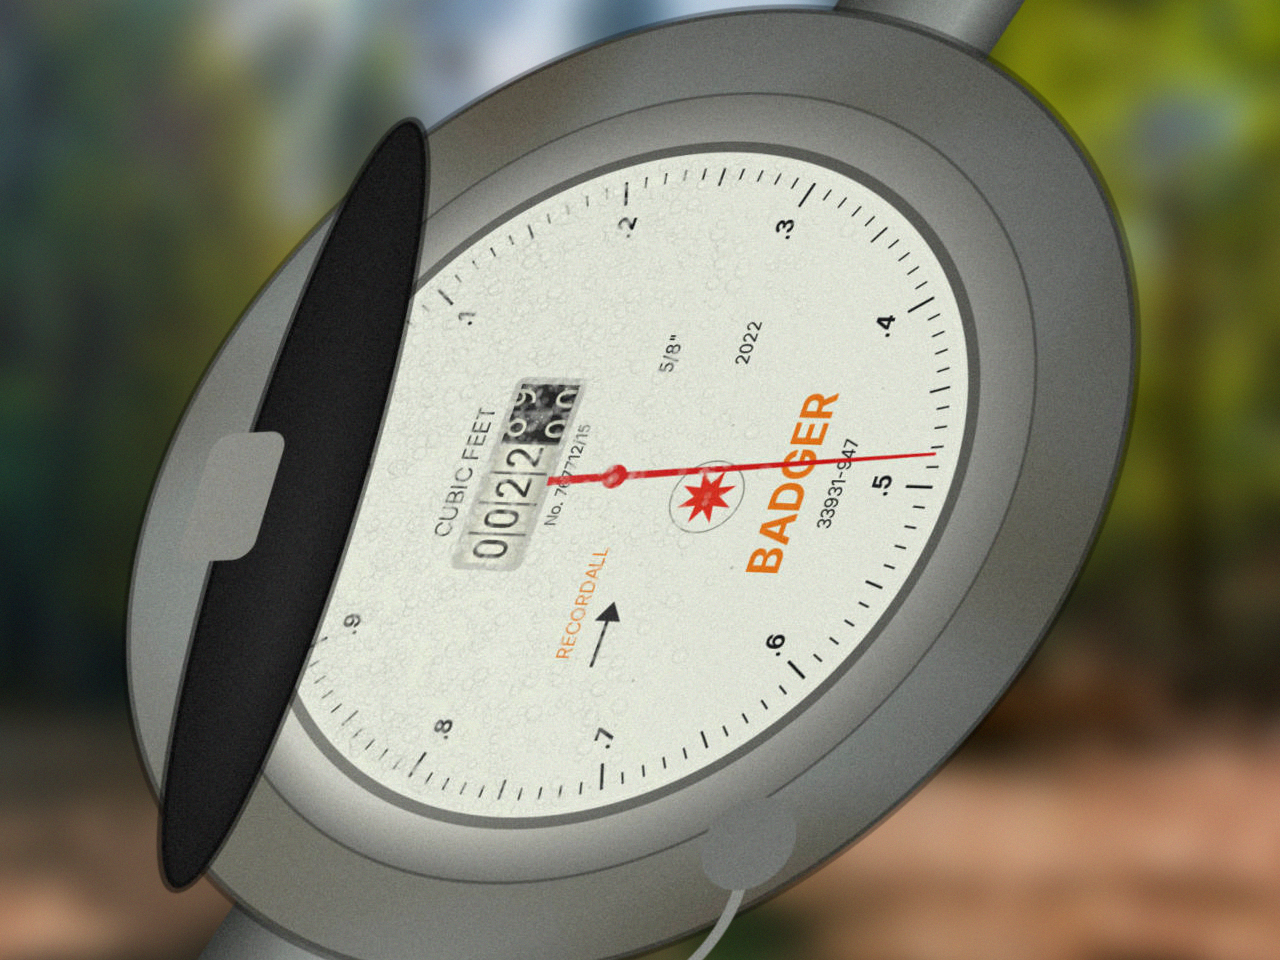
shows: value=2289.48 unit=ft³
